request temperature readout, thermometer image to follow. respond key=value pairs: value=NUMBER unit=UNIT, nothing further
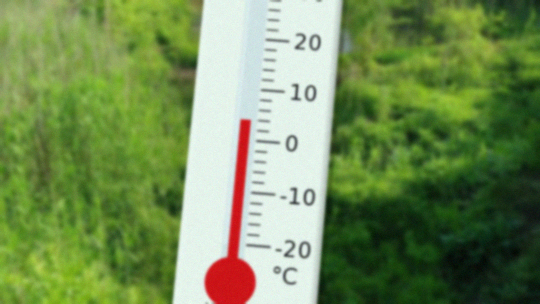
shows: value=4 unit=°C
